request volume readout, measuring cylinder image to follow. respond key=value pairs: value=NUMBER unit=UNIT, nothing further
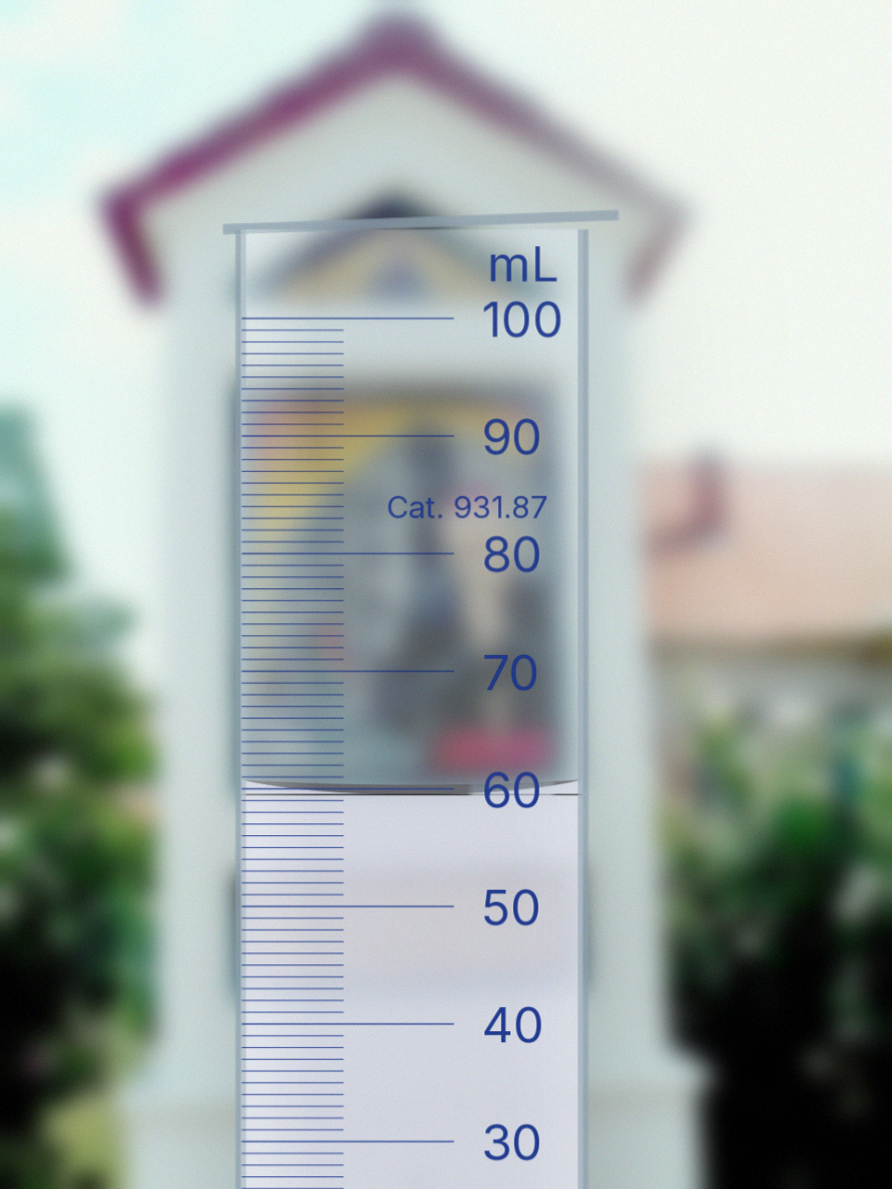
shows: value=59.5 unit=mL
